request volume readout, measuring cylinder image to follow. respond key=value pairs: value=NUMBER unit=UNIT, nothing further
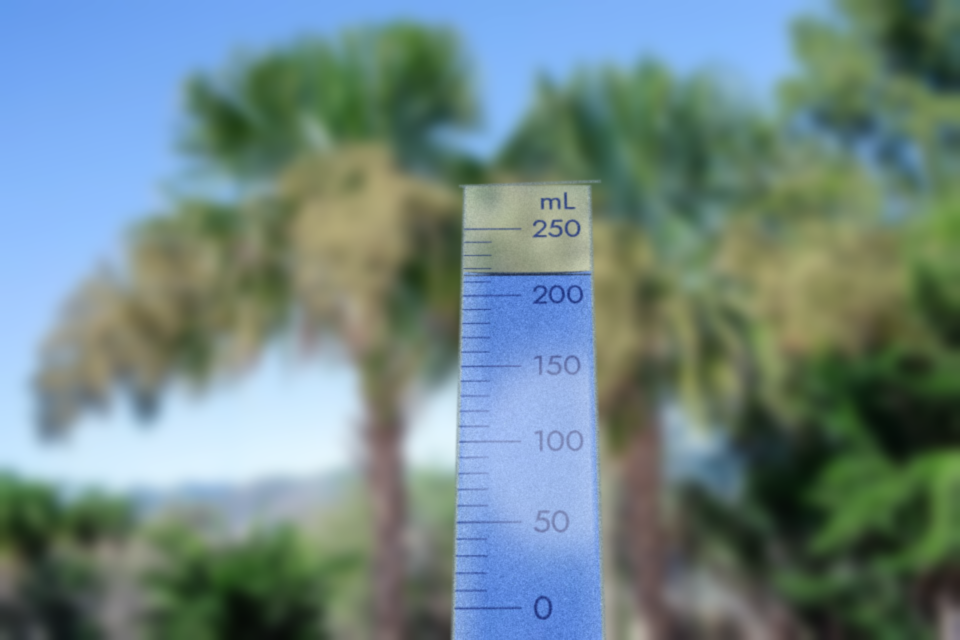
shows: value=215 unit=mL
